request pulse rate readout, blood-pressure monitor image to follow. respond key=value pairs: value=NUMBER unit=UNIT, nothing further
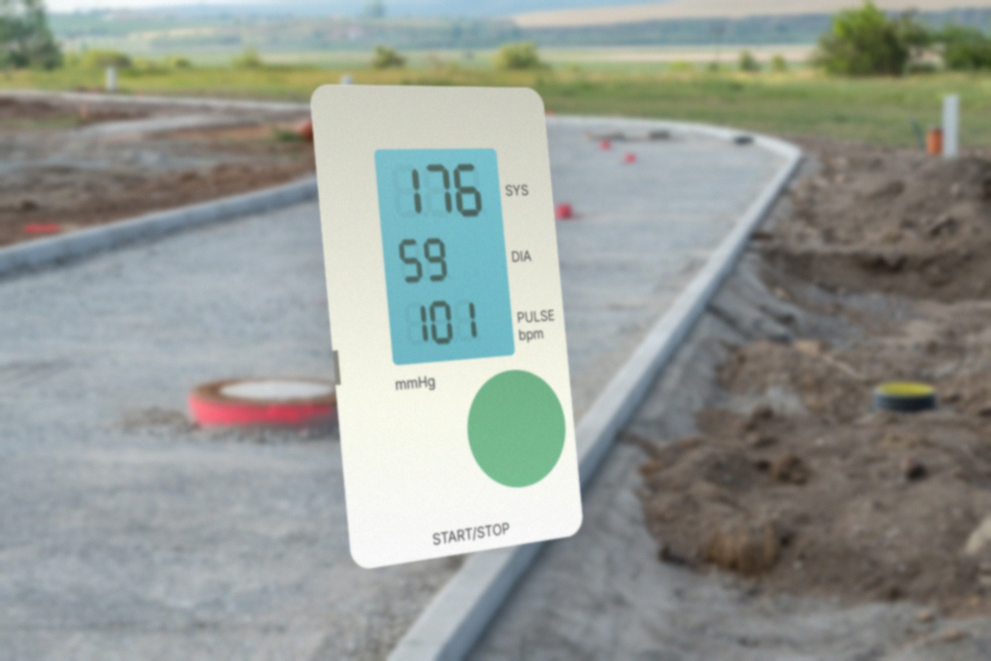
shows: value=101 unit=bpm
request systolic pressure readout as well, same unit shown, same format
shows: value=176 unit=mmHg
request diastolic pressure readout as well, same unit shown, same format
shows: value=59 unit=mmHg
